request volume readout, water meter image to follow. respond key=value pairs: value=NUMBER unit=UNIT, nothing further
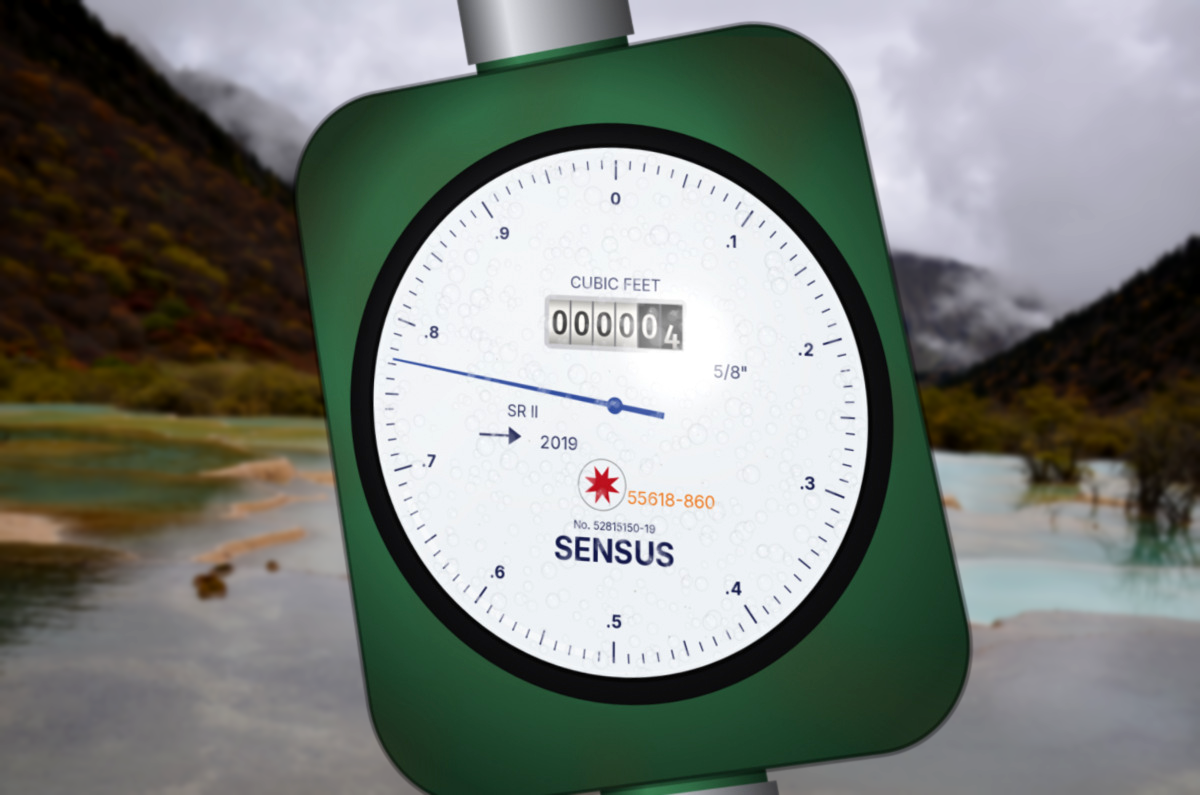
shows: value=3.77 unit=ft³
